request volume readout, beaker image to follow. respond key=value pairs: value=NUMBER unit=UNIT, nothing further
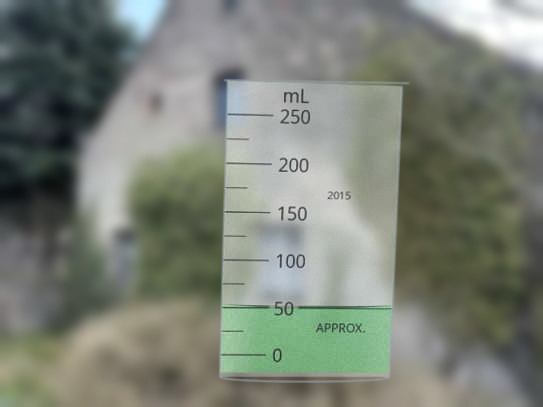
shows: value=50 unit=mL
